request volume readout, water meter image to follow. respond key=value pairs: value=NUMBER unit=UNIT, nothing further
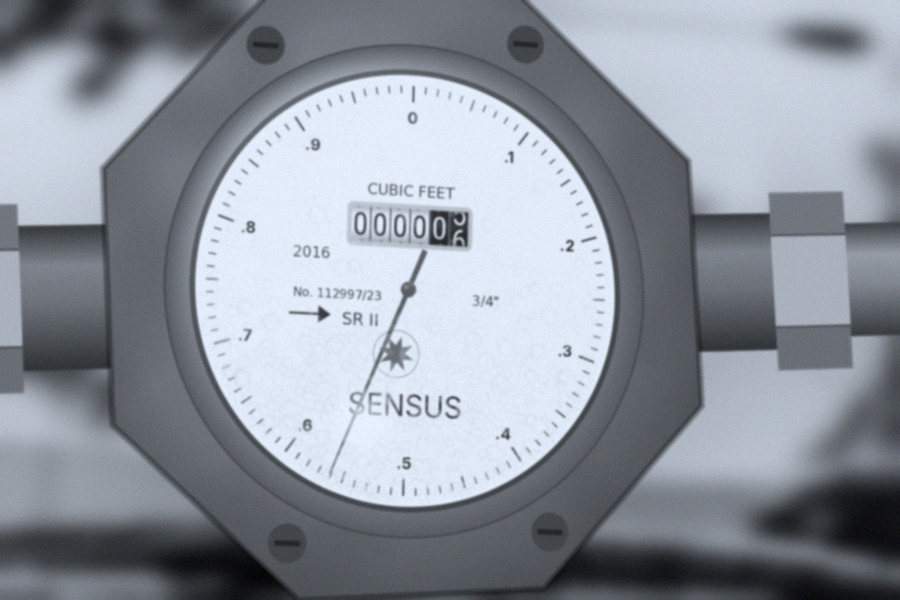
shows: value=5.56 unit=ft³
